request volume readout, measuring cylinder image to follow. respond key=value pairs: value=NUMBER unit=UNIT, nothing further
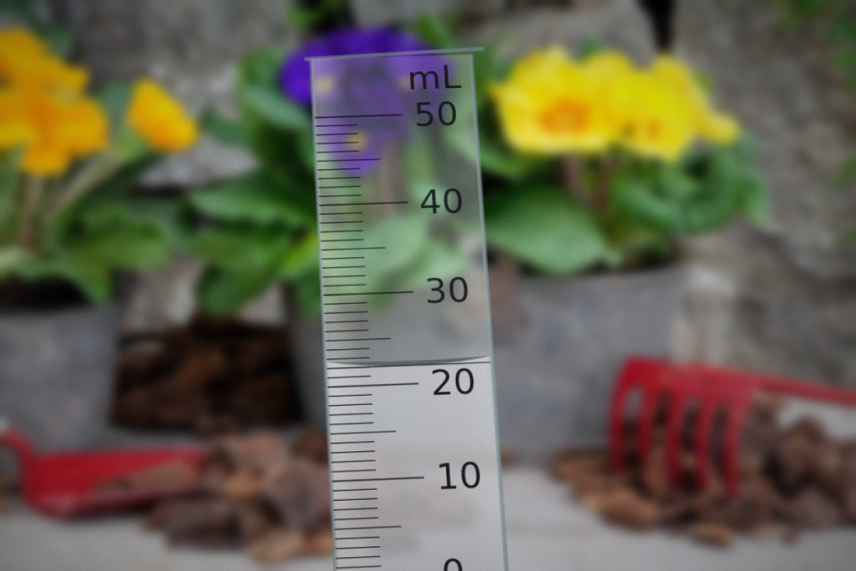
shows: value=22 unit=mL
